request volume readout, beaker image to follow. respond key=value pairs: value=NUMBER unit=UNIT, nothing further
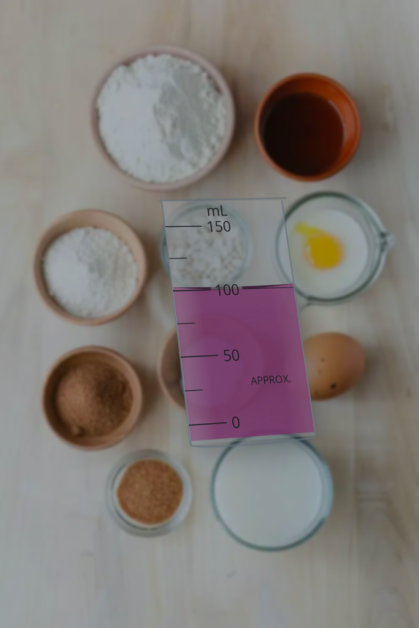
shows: value=100 unit=mL
